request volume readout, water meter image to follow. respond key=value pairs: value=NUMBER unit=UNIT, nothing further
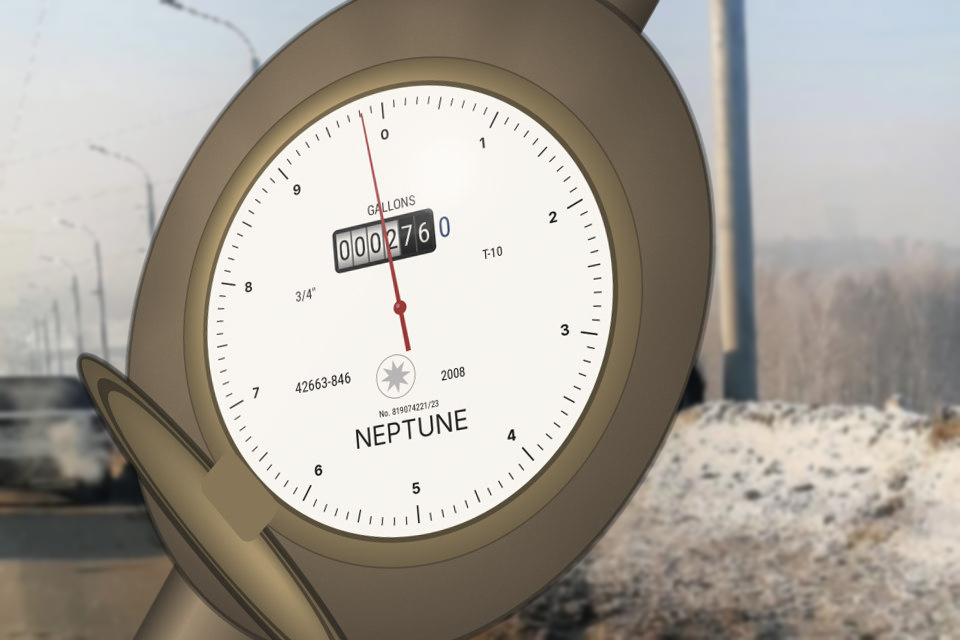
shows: value=2759.8 unit=gal
